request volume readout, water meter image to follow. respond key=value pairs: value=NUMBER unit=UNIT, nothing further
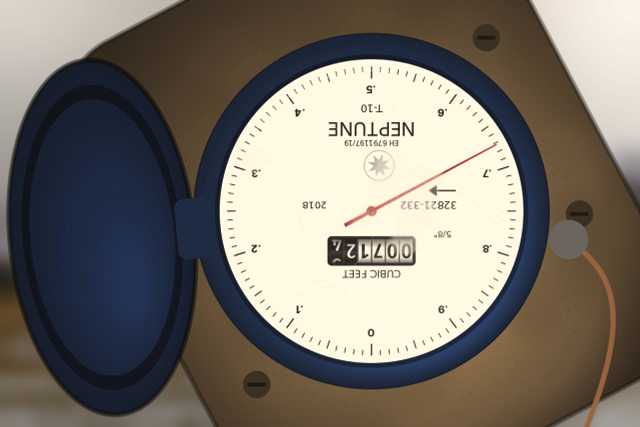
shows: value=7123.67 unit=ft³
